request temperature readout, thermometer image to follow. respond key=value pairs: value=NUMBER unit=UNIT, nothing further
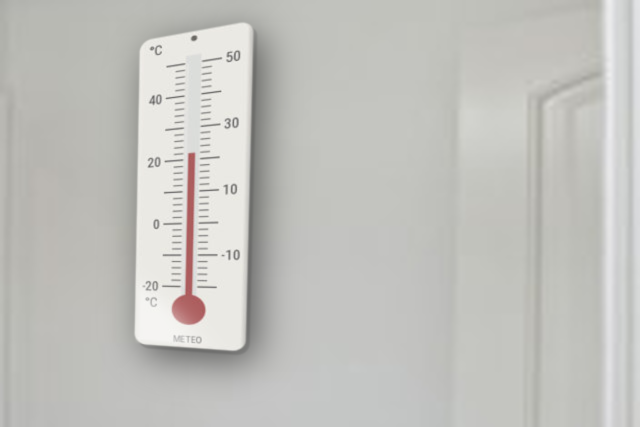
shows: value=22 unit=°C
